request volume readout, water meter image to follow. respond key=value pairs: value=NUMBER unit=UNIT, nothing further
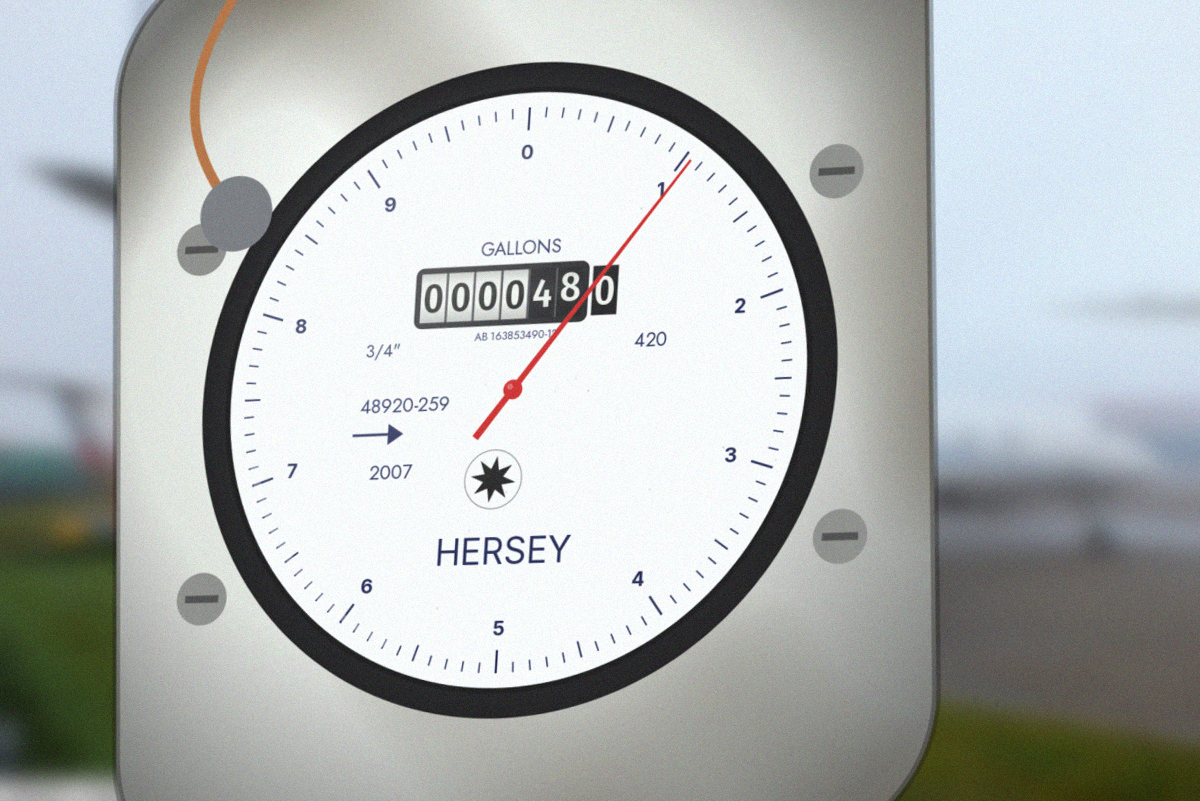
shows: value=481.0 unit=gal
